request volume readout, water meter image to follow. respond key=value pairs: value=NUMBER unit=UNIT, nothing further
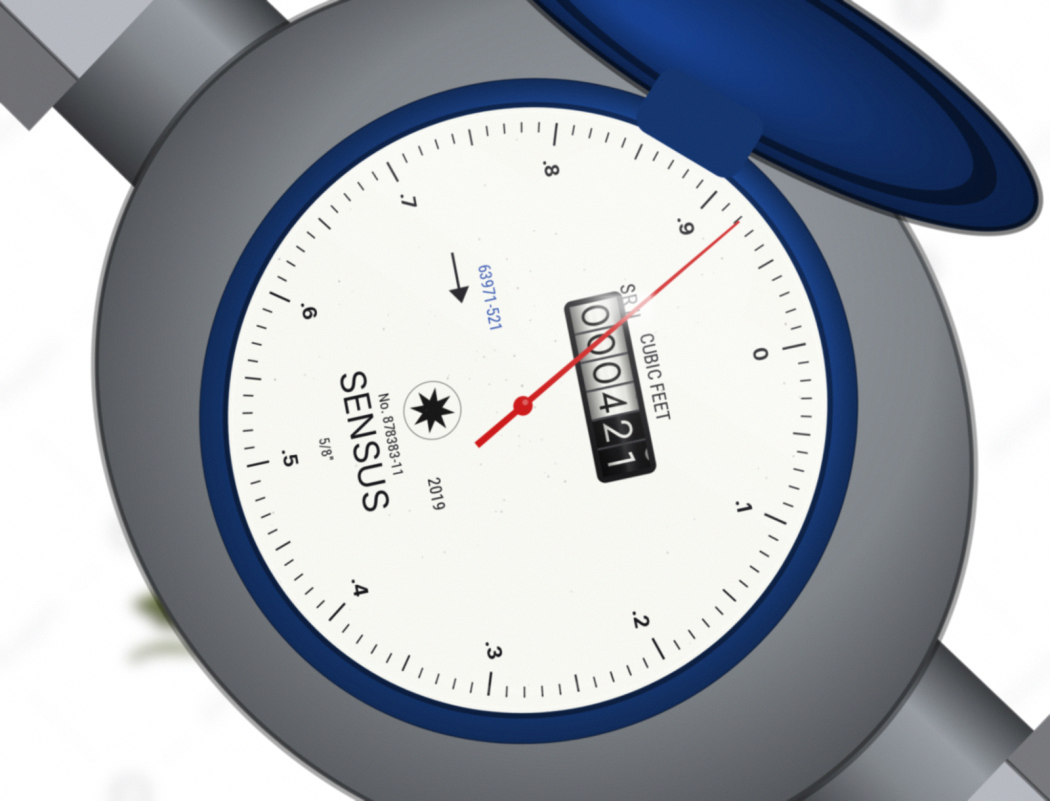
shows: value=420.92 unit=ft³
